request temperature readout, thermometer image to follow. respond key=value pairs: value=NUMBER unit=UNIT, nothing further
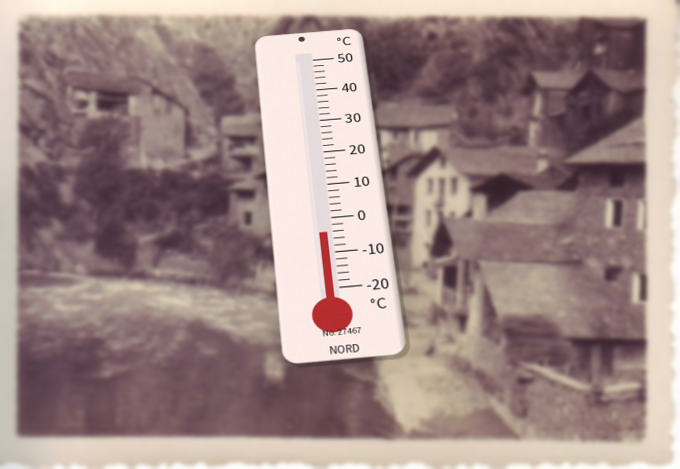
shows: value=-4 unit=°C
